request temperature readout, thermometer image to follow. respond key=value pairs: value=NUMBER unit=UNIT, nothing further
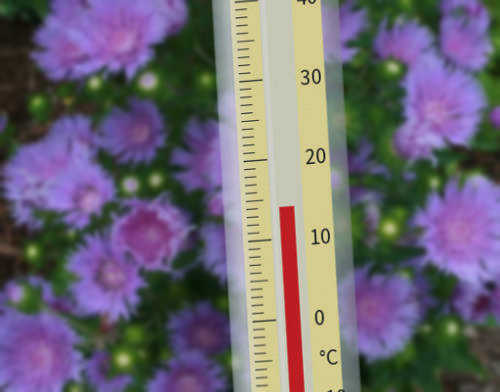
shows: value=14 unit=°C
